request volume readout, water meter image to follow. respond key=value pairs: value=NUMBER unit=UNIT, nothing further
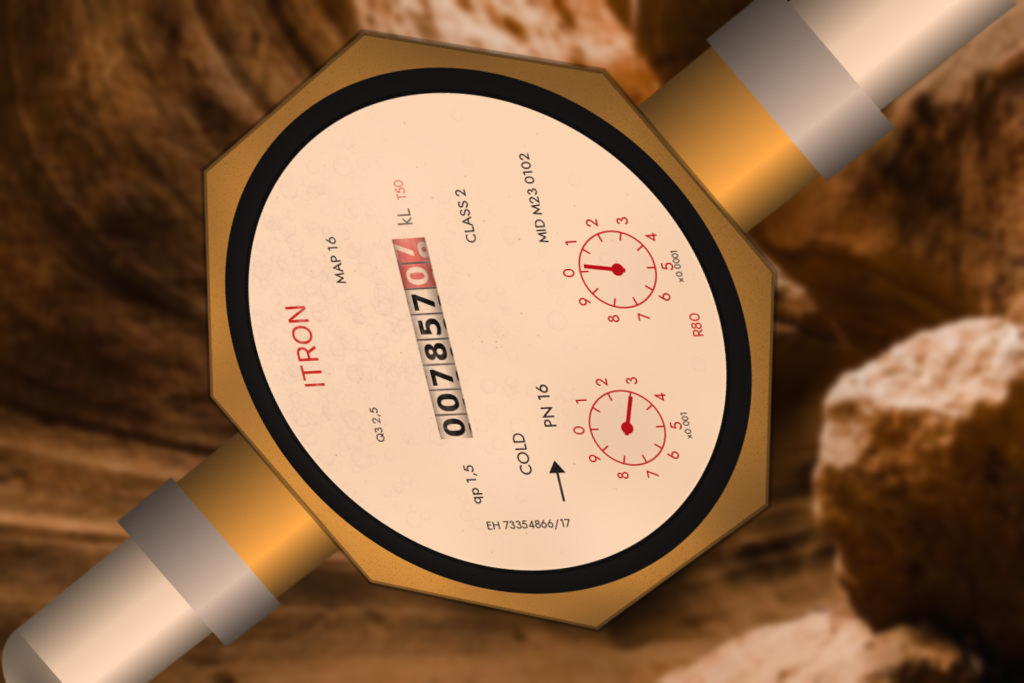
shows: value=7857.0730 unit=kL
